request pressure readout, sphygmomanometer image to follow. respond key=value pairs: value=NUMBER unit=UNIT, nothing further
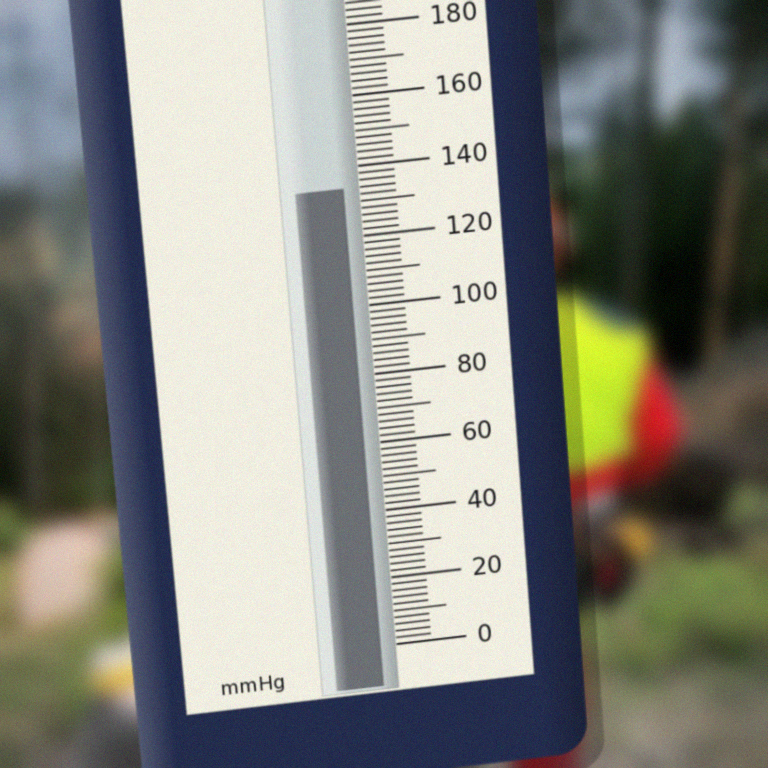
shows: value=134 unit=mmHg
